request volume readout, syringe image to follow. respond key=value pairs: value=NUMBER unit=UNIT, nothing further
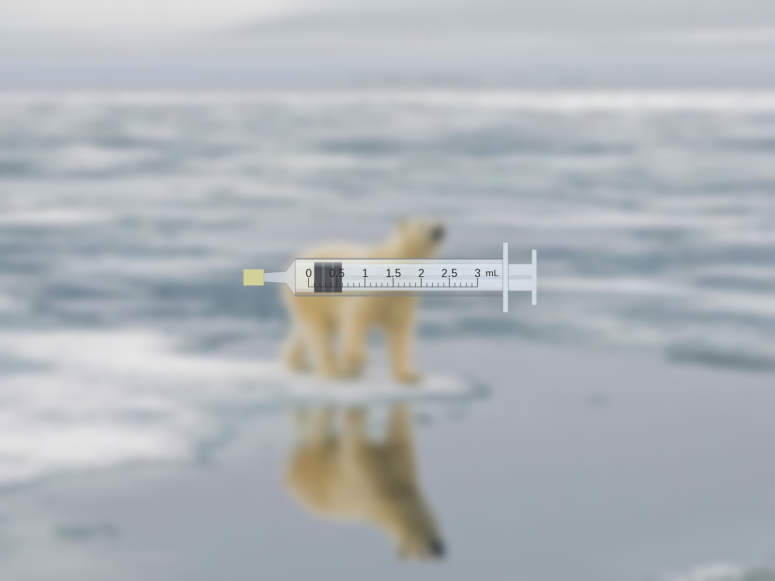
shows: value=0.1 unit=mL
